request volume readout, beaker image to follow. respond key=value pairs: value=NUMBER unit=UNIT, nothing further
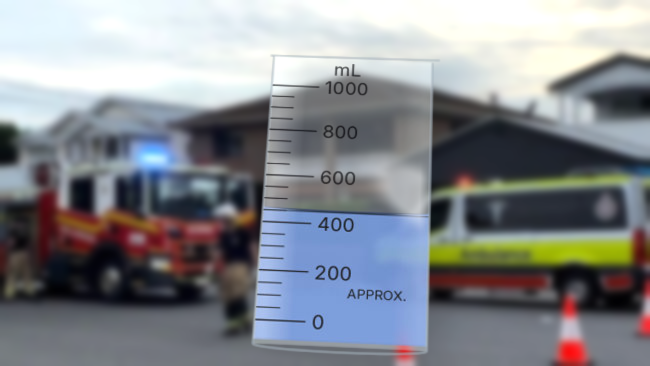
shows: value=450 unit=mL
